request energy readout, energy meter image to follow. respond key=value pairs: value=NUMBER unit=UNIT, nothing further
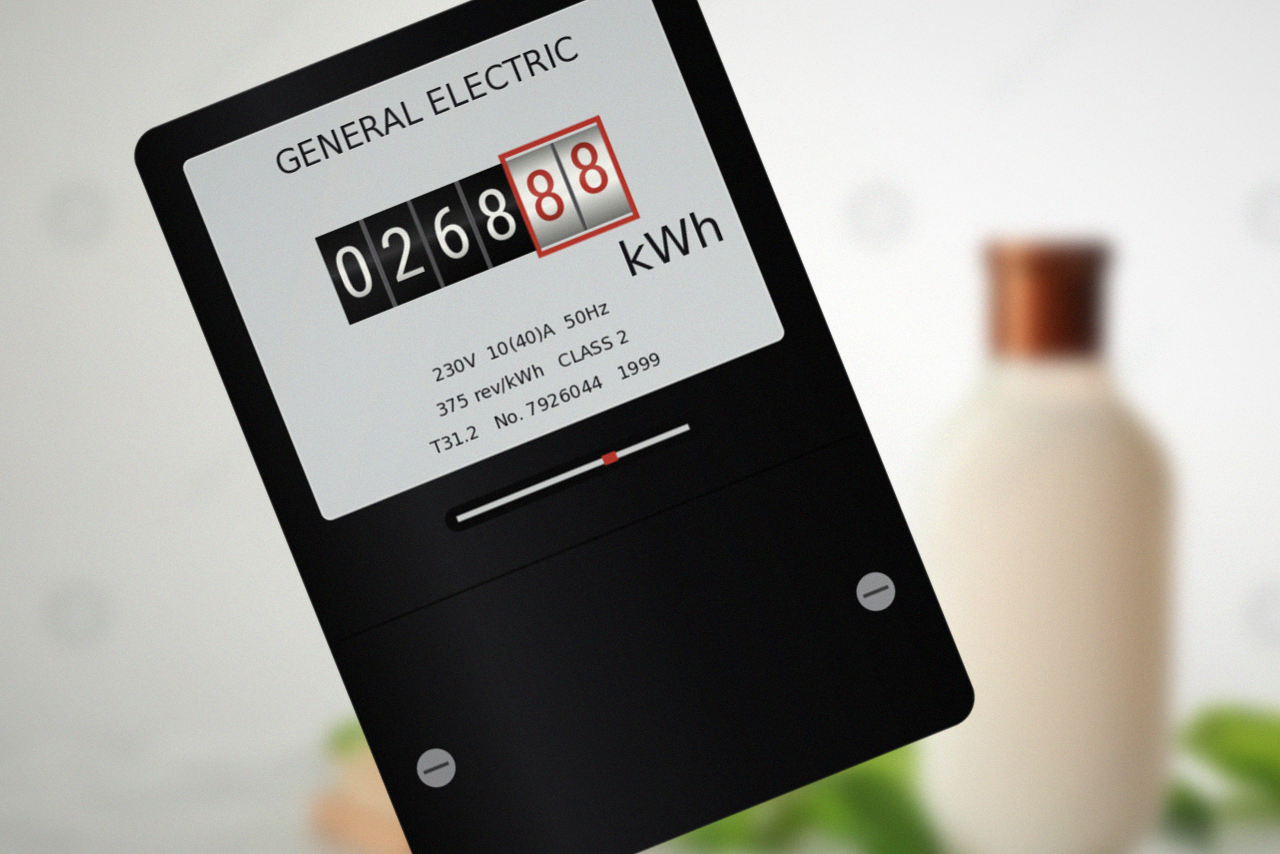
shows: value=268.88 unit=kWh
